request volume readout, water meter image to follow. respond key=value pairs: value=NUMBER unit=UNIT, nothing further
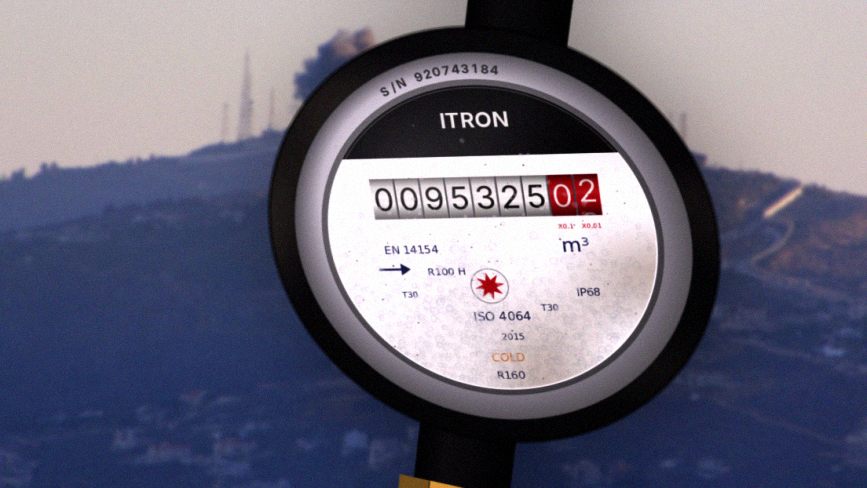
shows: value=95325.02 unit=m³
